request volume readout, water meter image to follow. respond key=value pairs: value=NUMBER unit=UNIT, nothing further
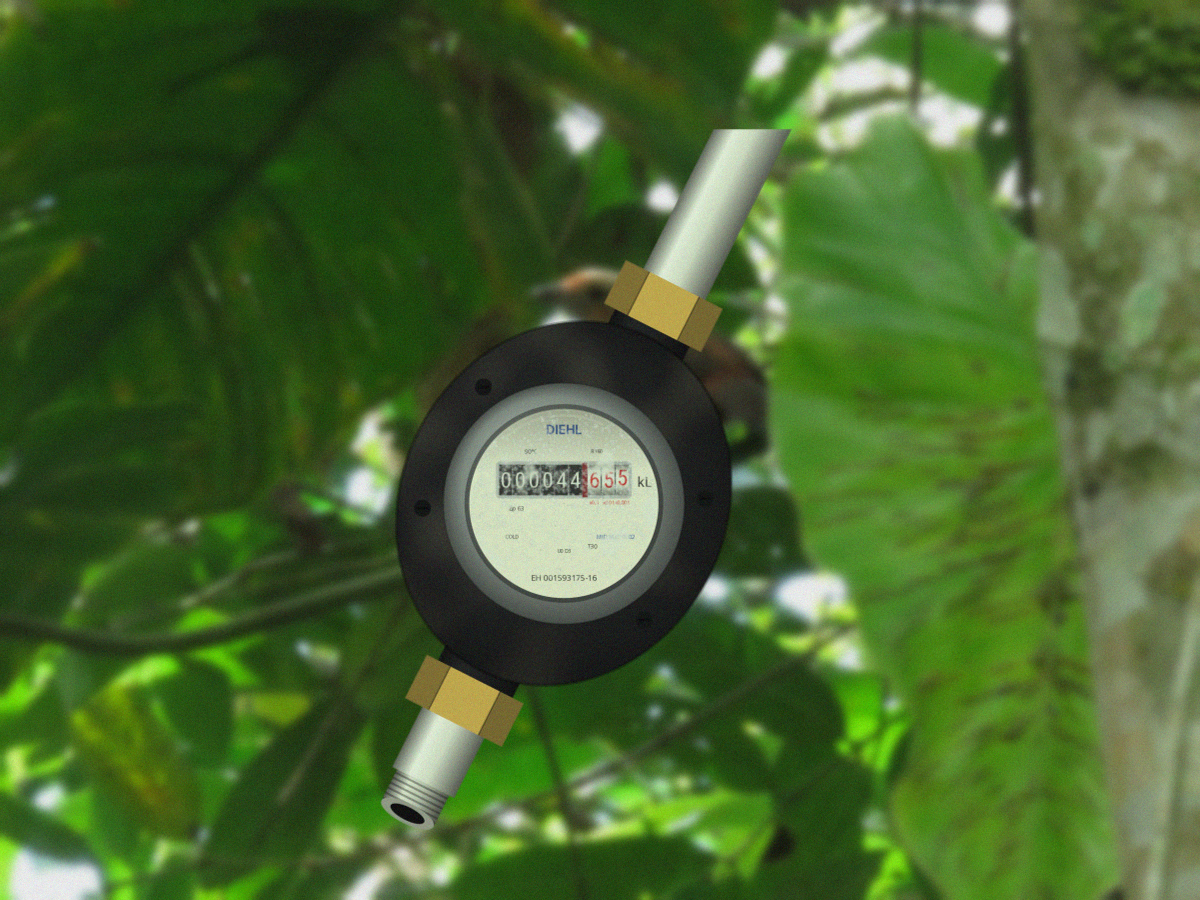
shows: value=44.655 unit=kL
